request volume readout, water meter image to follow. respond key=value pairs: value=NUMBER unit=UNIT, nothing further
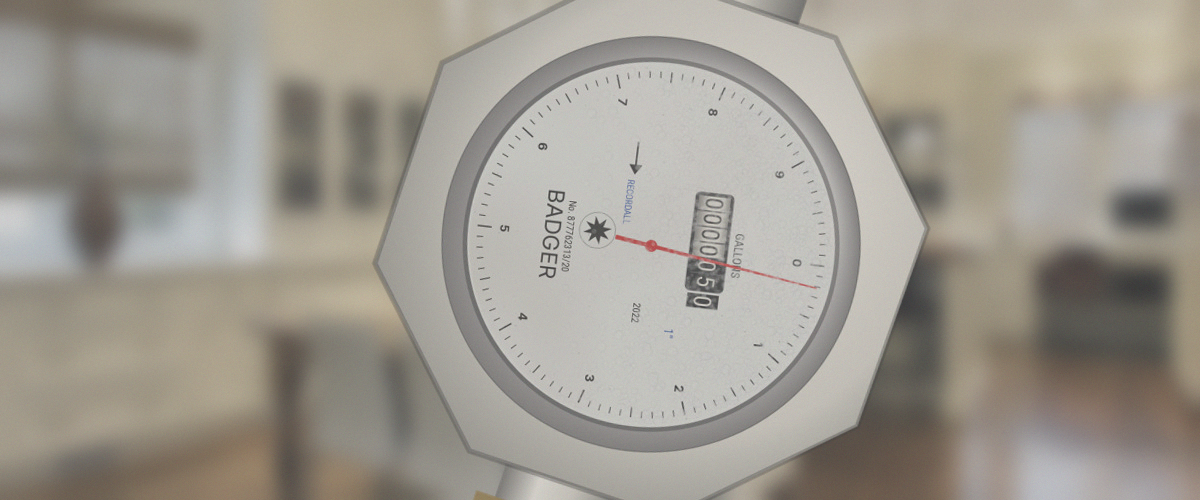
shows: value=50.2 unit=gal
